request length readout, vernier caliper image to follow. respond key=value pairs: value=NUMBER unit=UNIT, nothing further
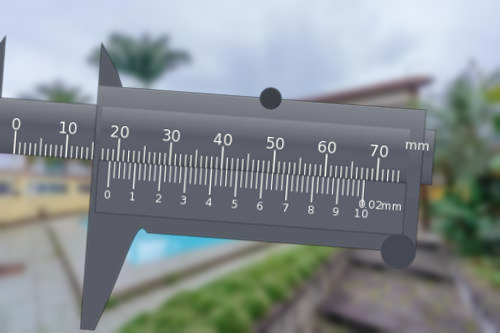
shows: value=18.5 unit=mm
